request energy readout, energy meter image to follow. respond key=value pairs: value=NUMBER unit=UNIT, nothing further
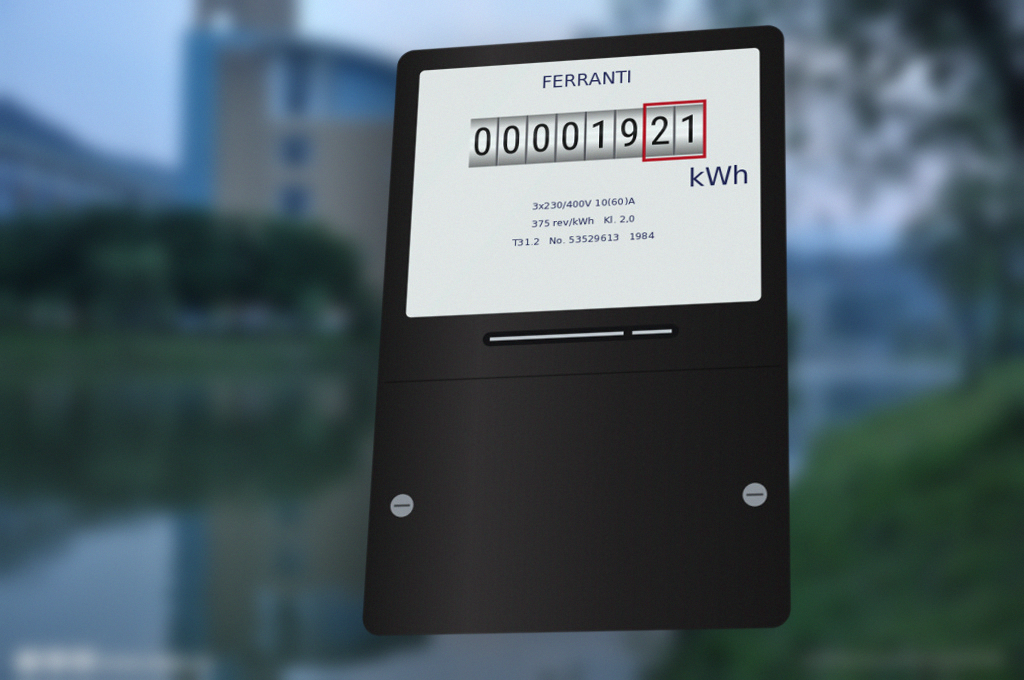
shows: value=19.21 unit=kWh
